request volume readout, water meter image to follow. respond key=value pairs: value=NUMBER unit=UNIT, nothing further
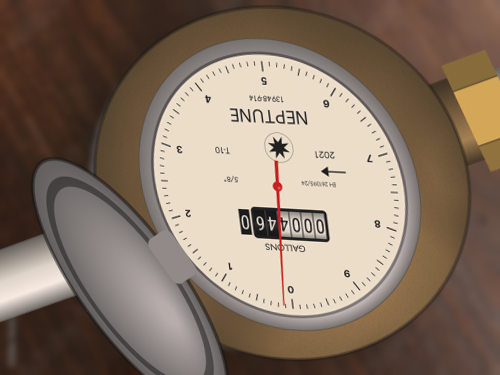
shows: value=4460.1 unit=gal
